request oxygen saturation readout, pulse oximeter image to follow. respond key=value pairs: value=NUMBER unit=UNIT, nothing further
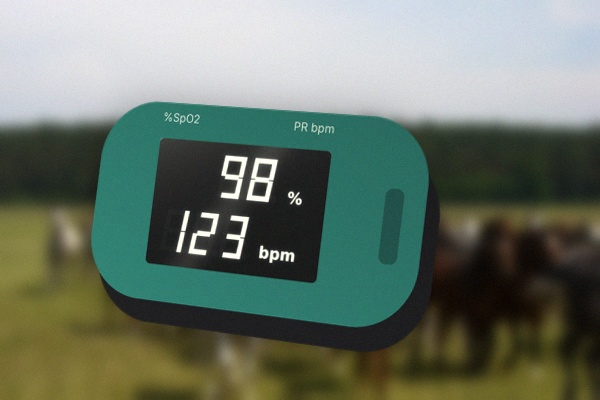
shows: value=98 unit=%
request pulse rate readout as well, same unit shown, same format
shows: value=123 unit=bpm
